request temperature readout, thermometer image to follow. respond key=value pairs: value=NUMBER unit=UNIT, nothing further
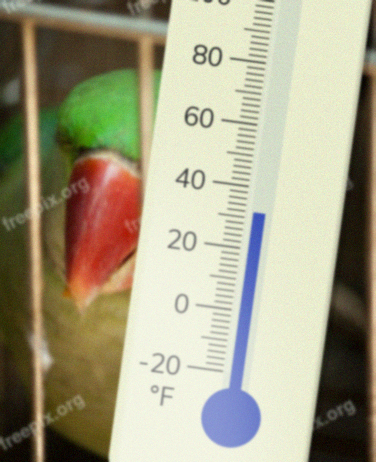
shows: value=32 unit=°F
